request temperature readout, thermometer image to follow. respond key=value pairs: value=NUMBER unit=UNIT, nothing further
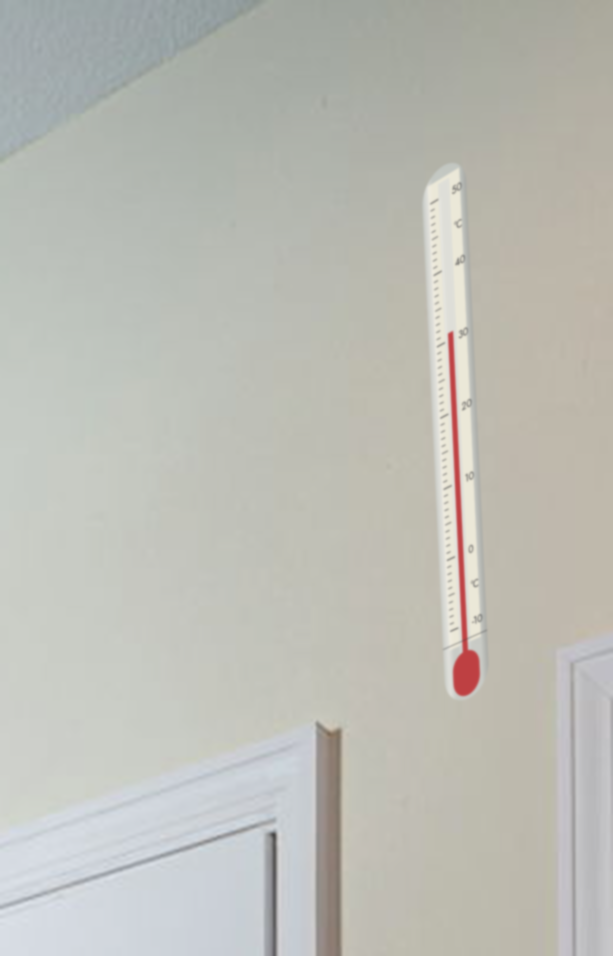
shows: value=31 unit=°C
